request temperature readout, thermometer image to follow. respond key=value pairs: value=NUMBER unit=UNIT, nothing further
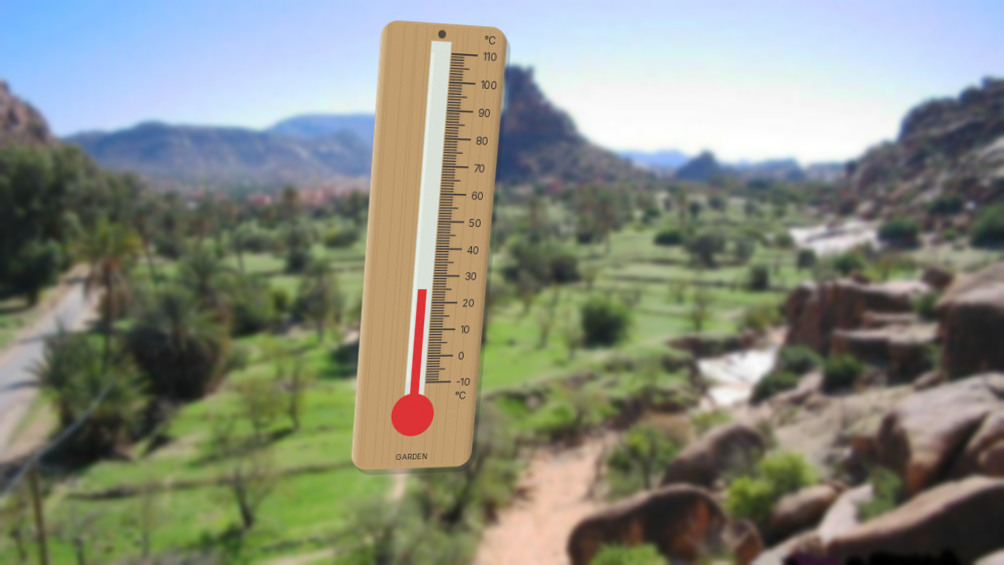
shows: value=25 unit=°C
